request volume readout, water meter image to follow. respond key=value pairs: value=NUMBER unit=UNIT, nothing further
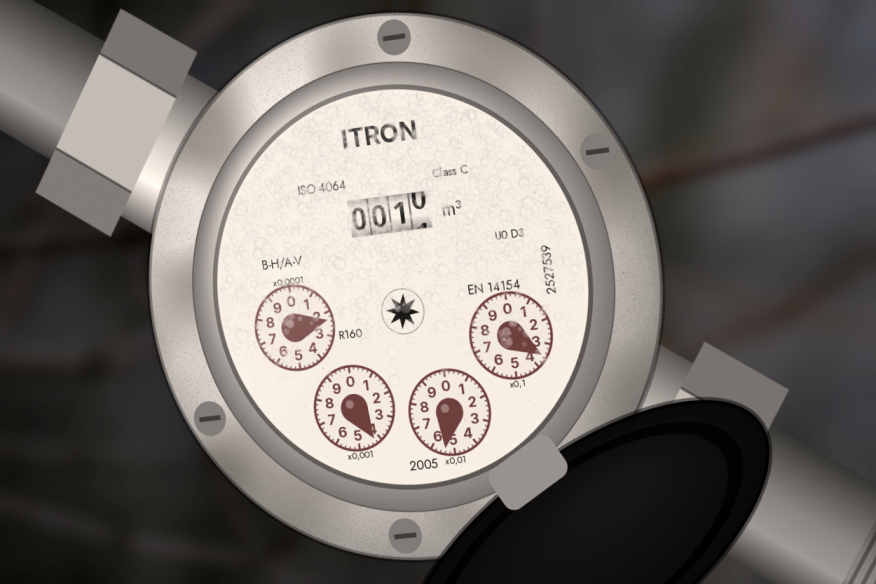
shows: value=10.3542 unit=m³
